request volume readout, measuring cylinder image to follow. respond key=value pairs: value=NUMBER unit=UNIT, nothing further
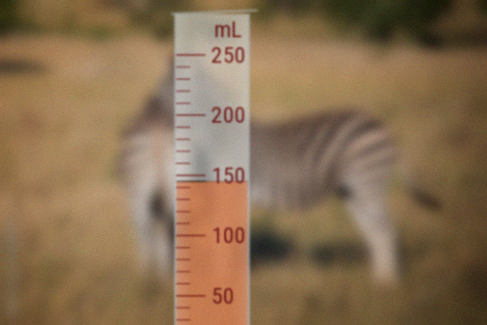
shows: value=145 unit=mL
